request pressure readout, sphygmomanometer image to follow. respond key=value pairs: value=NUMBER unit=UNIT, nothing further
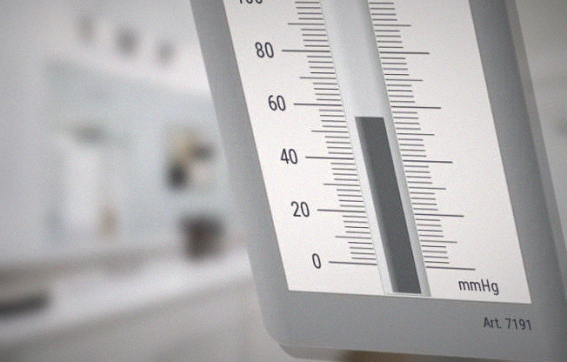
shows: value=56 unit=mmHg
